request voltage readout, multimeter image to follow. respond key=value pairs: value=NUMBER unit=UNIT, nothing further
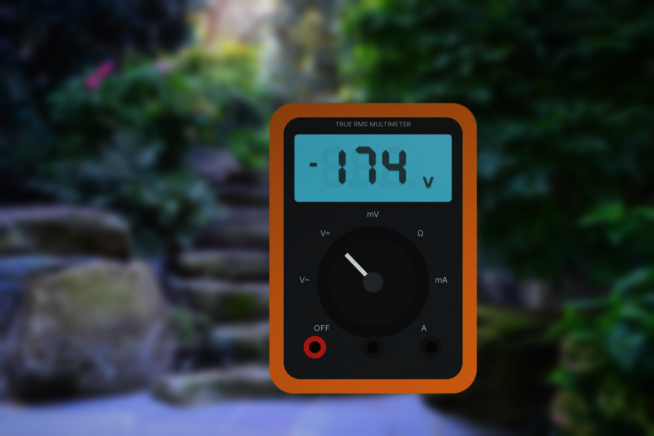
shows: value=-174 unit=V
